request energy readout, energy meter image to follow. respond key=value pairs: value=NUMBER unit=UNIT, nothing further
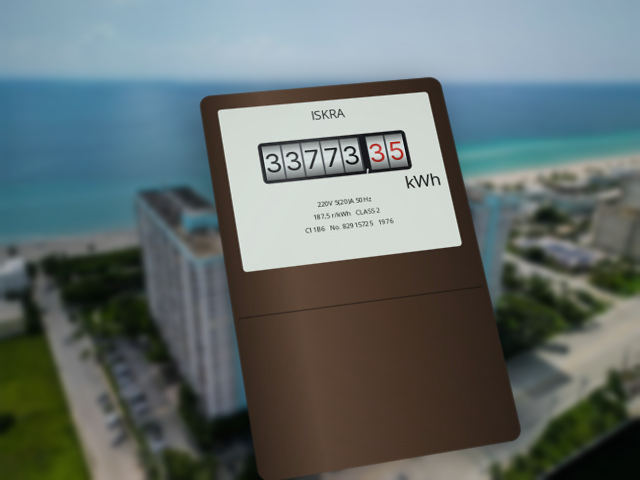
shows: value=33773.35 unit=kWh
